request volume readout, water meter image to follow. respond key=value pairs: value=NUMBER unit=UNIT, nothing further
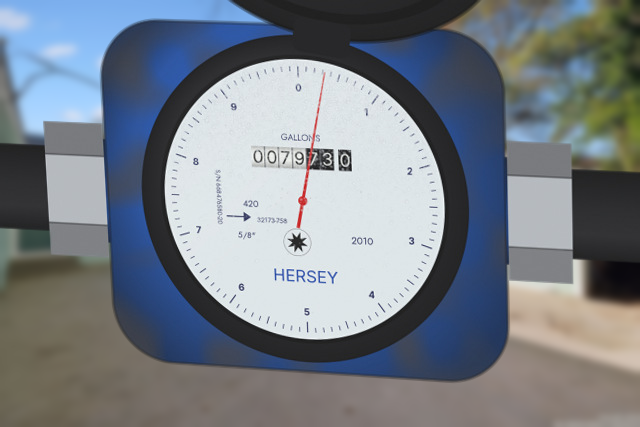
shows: value=79730.3 unit=gal
